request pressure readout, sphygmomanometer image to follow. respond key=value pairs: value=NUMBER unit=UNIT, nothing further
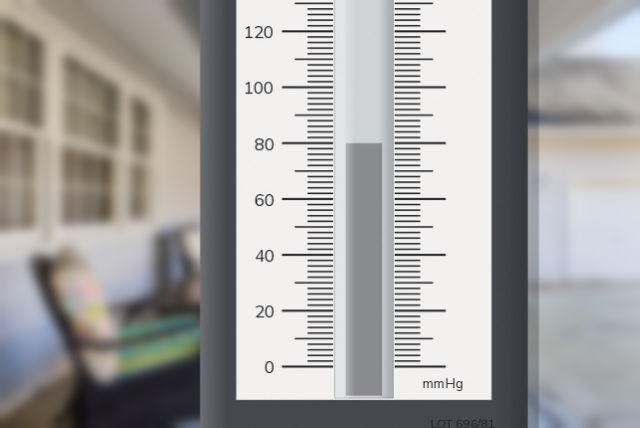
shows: value=80 unit=mmHg
